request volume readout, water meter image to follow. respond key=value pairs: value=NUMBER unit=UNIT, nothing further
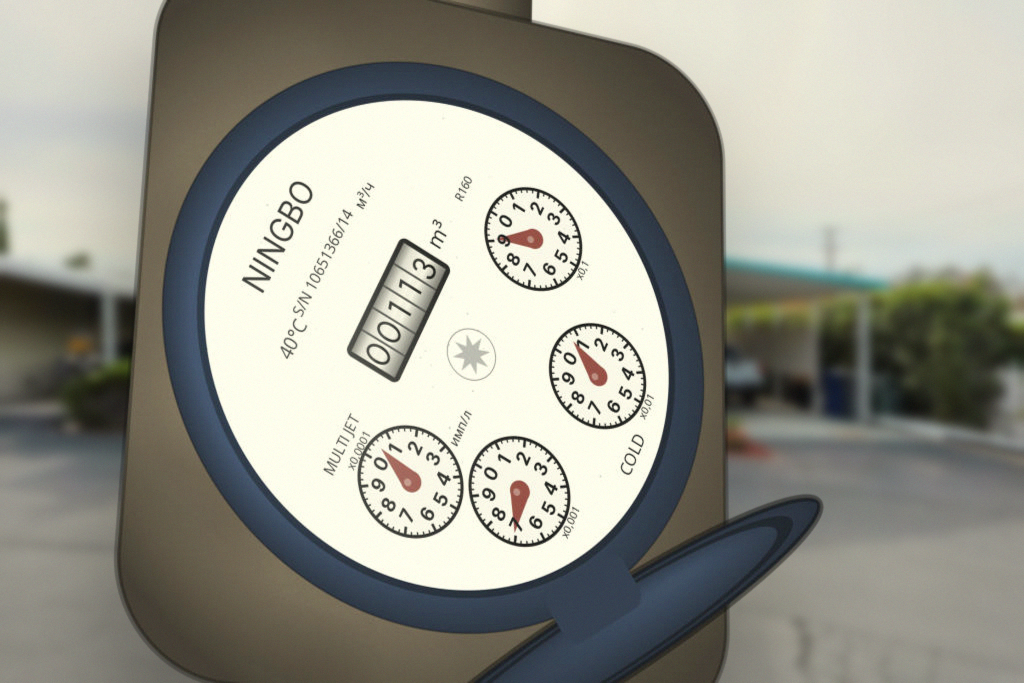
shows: value=112.9070 unit=m³
